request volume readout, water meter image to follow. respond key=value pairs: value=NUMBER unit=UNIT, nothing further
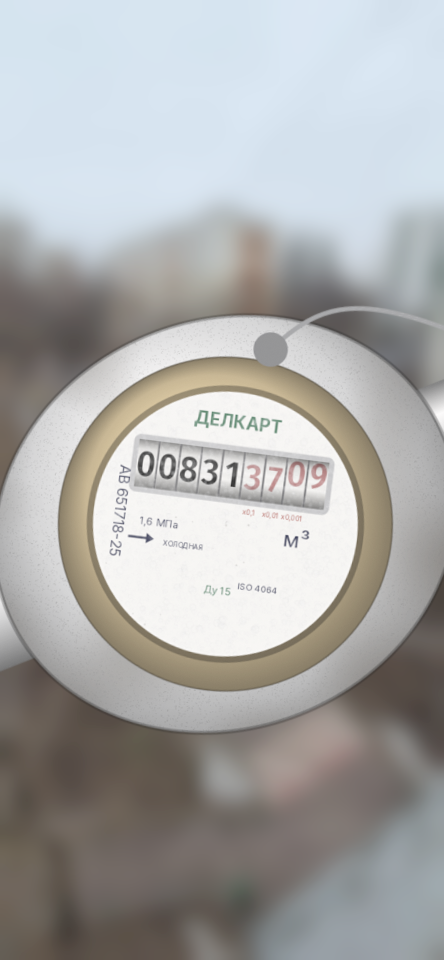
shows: value=831.3709 unit=m³
